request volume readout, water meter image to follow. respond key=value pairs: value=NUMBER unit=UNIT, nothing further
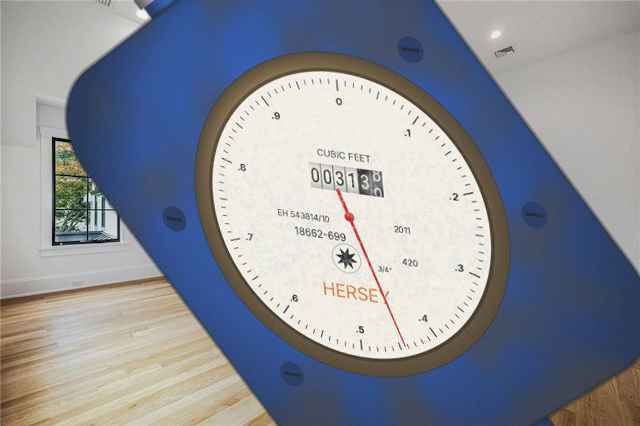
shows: value=3138.44 unit=ft³
